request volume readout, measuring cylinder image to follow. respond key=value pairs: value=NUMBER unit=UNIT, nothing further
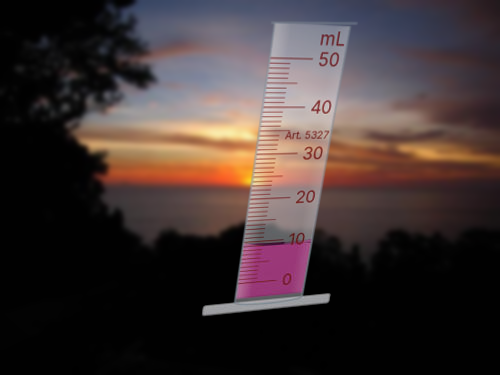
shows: value=9 unit=mL
